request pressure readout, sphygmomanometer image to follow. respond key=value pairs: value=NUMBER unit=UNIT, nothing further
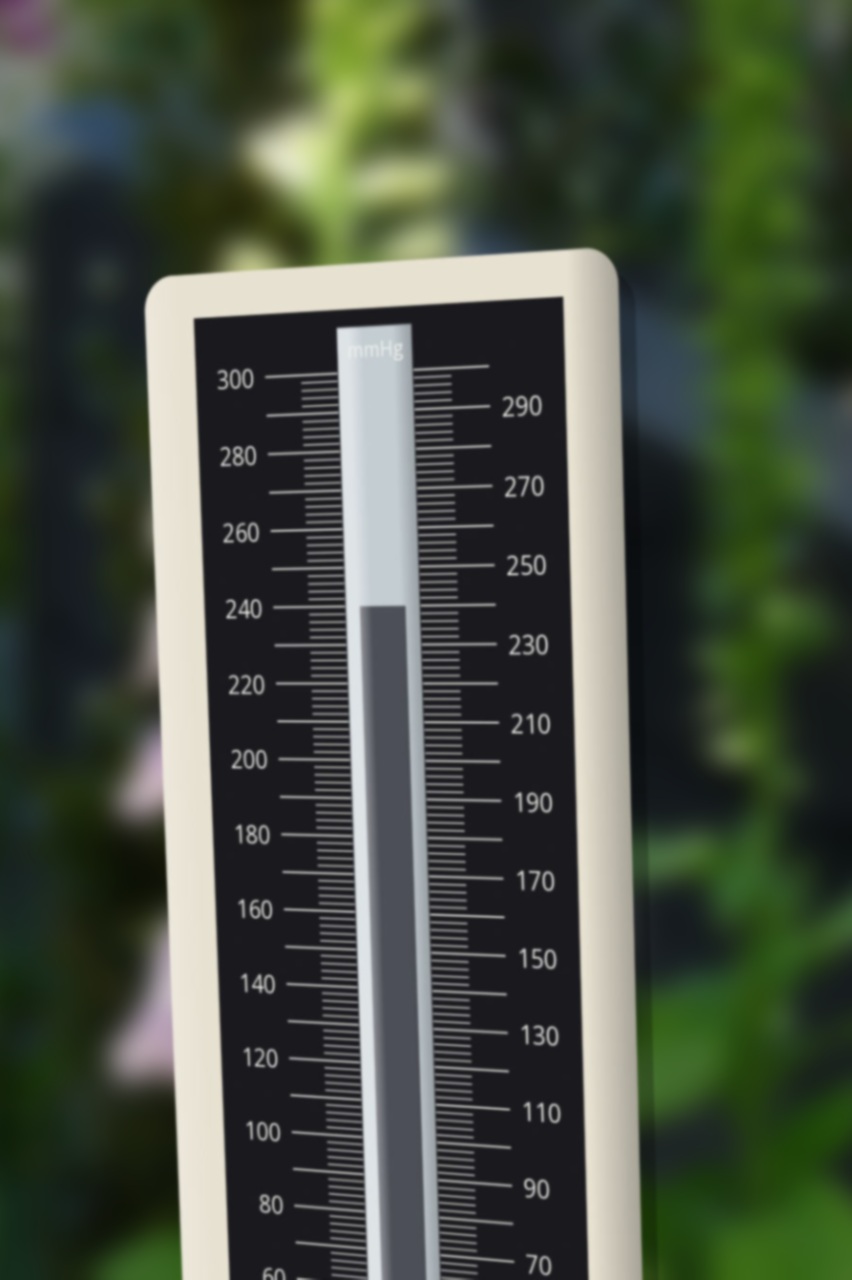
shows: value=240 unit=mmHg
